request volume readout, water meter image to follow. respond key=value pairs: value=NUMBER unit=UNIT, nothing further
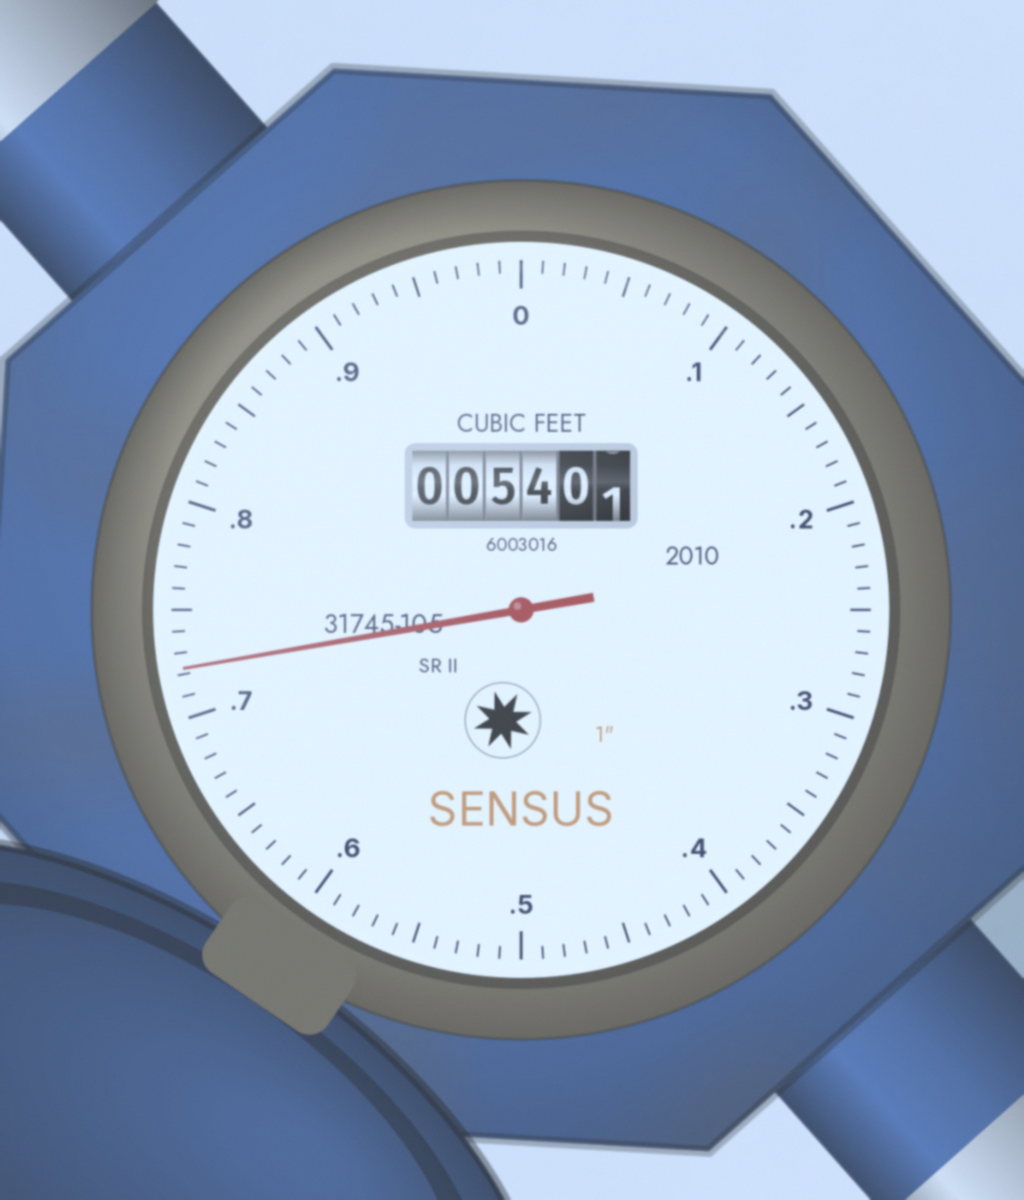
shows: value=5400.72 unit=ft³
